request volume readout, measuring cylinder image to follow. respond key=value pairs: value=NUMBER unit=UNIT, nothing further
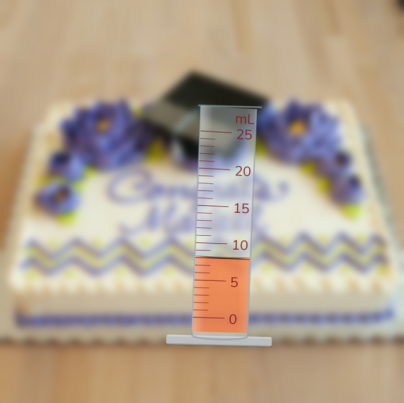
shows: value=8 unit=mL
